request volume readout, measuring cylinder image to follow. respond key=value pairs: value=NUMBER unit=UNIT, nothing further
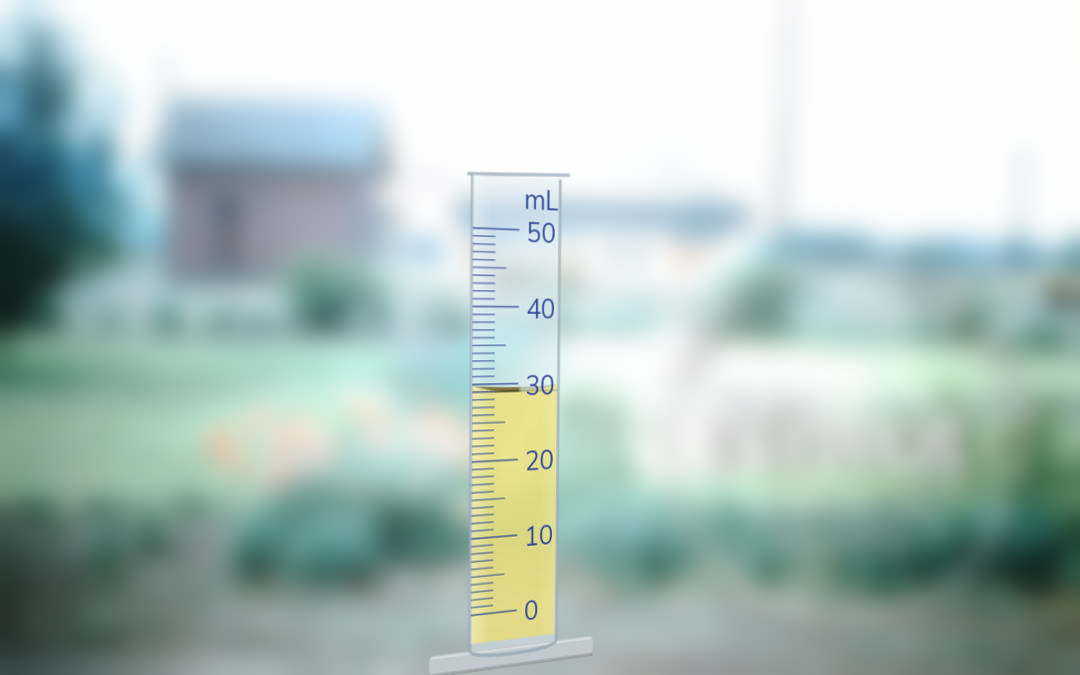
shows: value=29 unit=mL
